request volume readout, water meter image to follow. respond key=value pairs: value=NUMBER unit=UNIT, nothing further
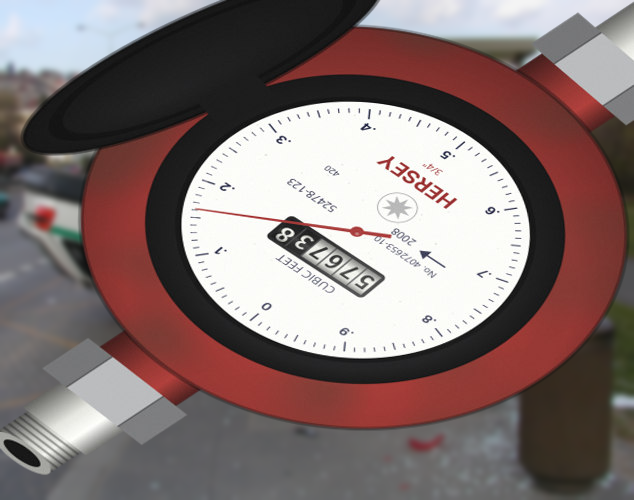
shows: value=576738.16 unit=ft³
